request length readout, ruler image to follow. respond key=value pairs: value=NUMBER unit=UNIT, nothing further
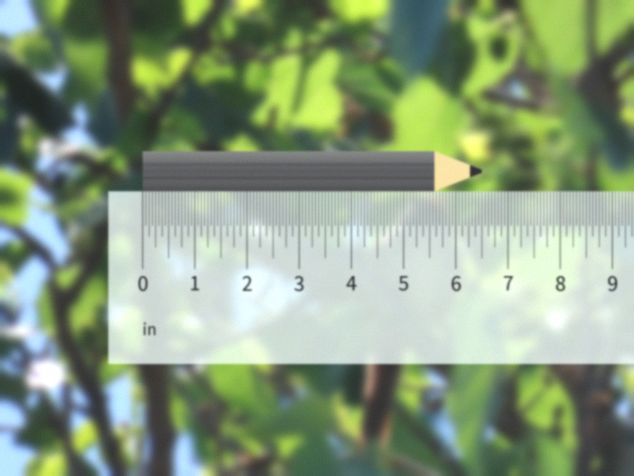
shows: value=6.5 unit=in
